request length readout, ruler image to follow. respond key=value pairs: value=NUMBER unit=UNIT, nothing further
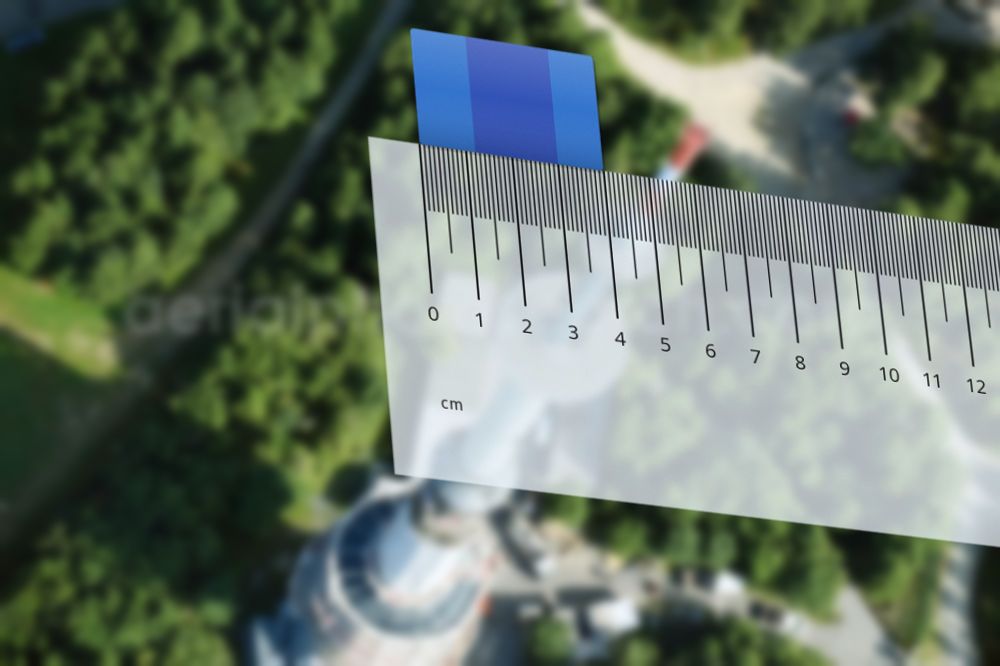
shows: value=4 unit=cm
